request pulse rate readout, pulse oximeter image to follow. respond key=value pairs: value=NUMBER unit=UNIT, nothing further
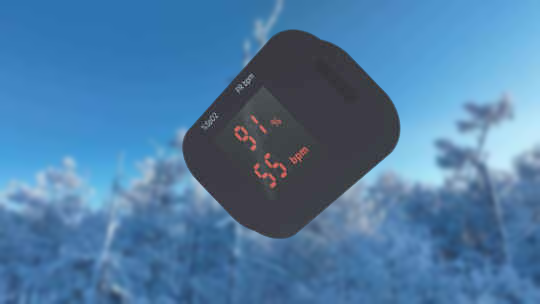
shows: value=55 unit=bpm
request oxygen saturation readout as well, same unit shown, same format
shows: value=91 unit=%
